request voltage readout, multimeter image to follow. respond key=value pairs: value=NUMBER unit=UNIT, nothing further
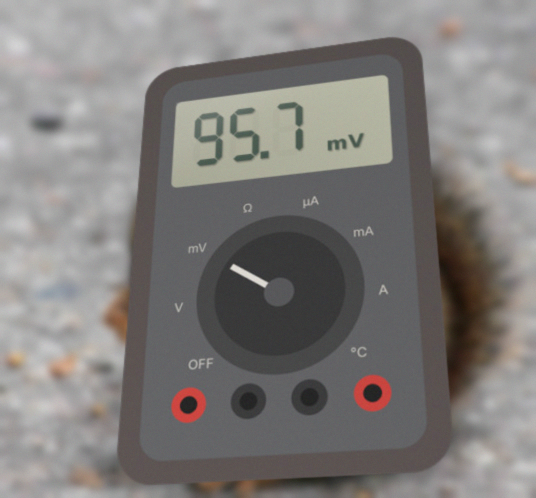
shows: value=95.7 unit=mV
